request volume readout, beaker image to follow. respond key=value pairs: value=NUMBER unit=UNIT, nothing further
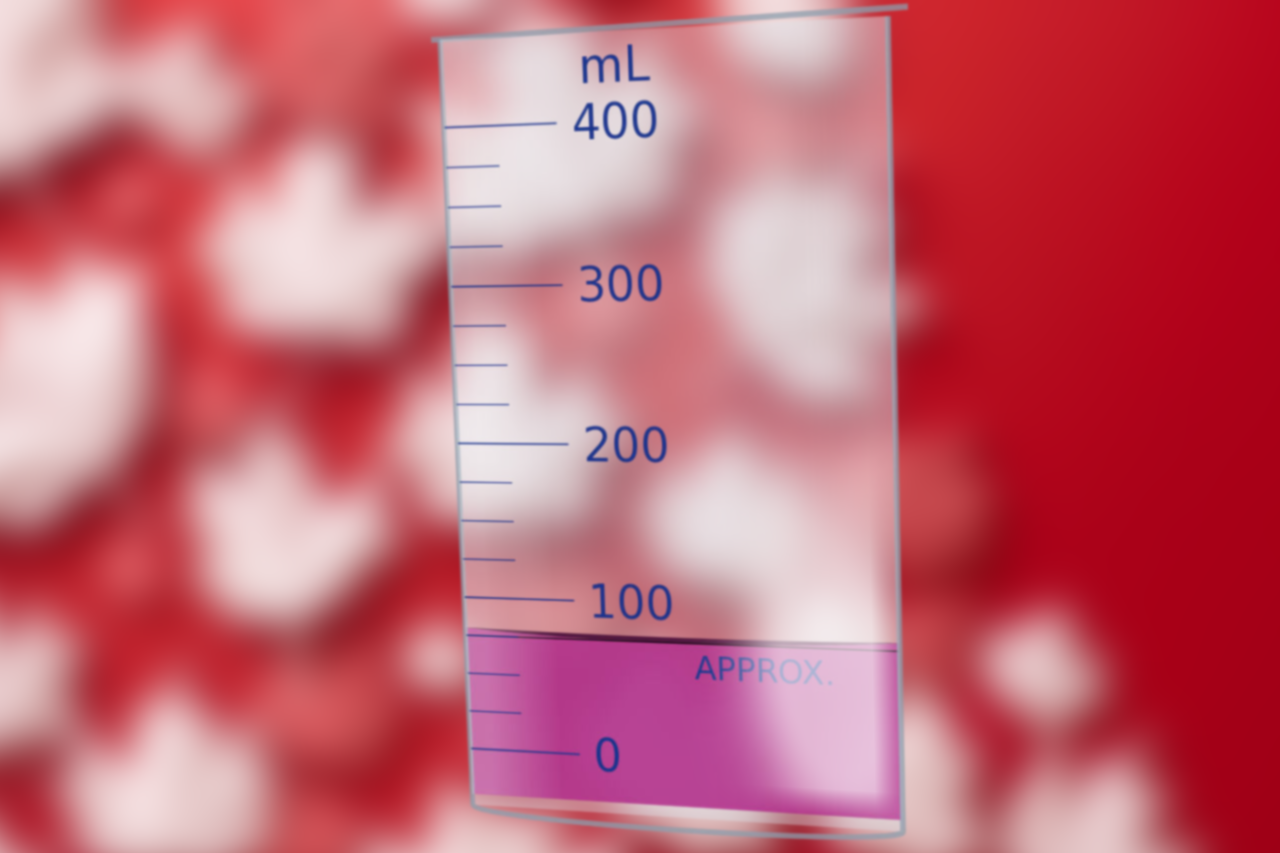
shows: value=75 unit=mL
